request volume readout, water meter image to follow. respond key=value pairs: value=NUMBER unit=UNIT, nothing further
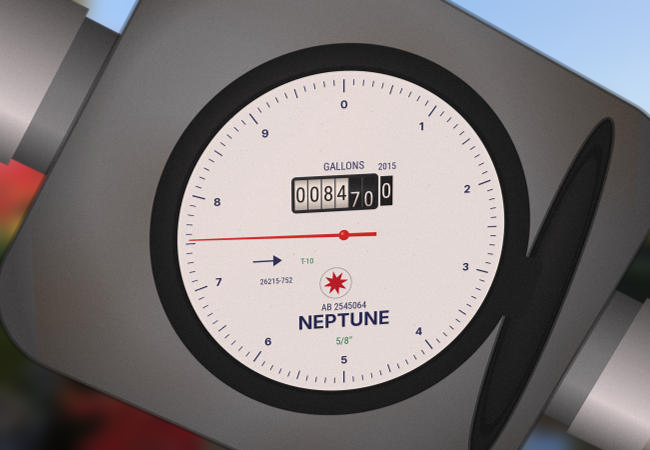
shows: value=84697.5 unit=gal
